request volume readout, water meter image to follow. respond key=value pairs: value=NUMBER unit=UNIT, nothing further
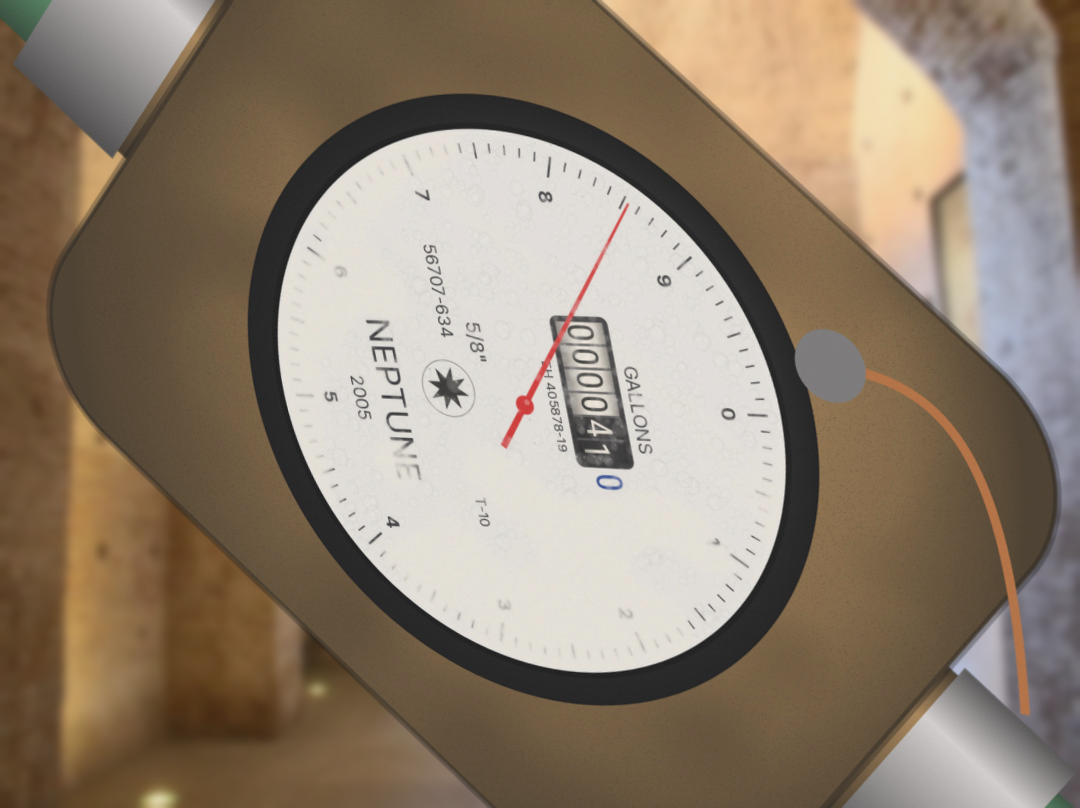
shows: value=408.5 unit=gal
